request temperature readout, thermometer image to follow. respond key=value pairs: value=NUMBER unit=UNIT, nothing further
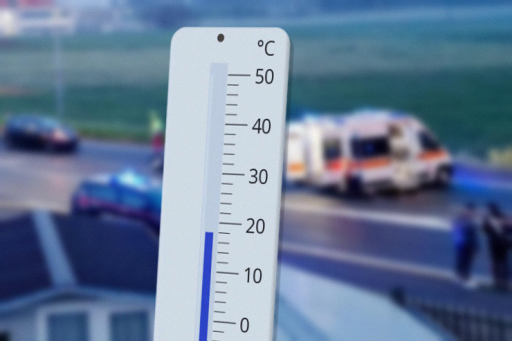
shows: value=18 unit=°C
